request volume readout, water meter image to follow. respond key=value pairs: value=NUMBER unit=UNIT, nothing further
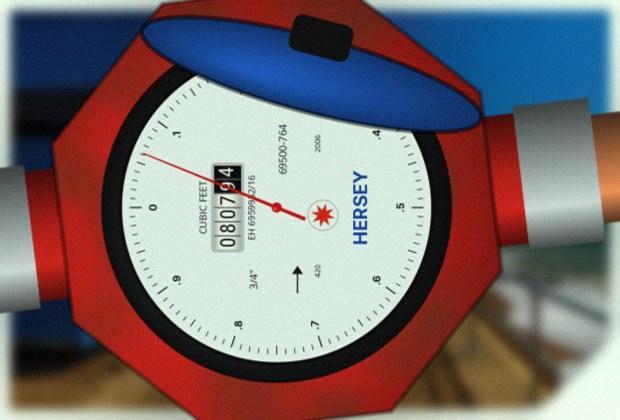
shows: value=80794.06 unit=ft³
